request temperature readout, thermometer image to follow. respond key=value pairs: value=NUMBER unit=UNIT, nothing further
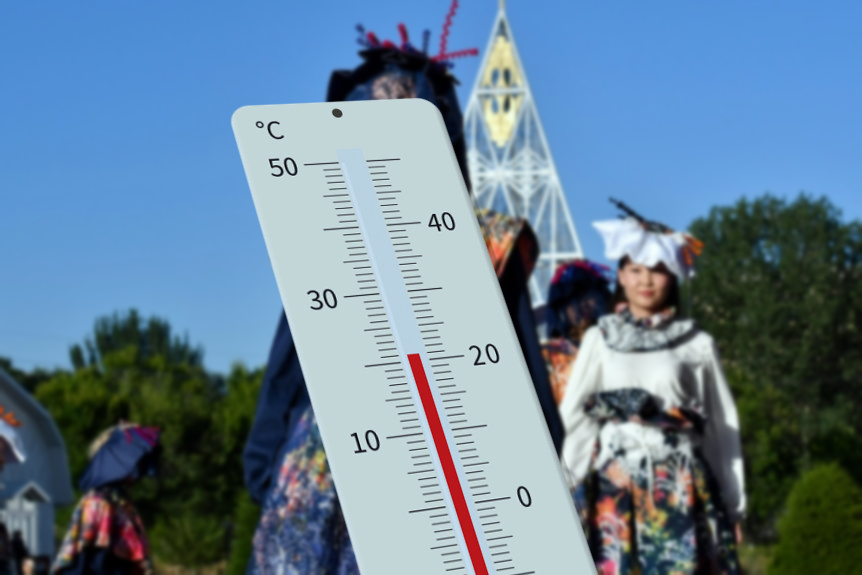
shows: value=21 unit=°C
